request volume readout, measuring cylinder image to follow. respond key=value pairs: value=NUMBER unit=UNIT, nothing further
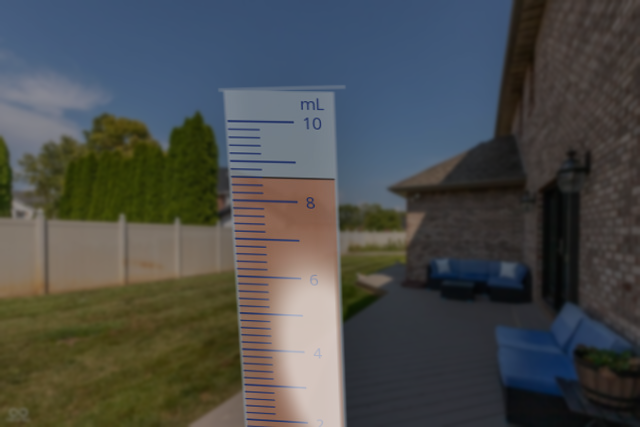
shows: value=8.6 unit=mL
